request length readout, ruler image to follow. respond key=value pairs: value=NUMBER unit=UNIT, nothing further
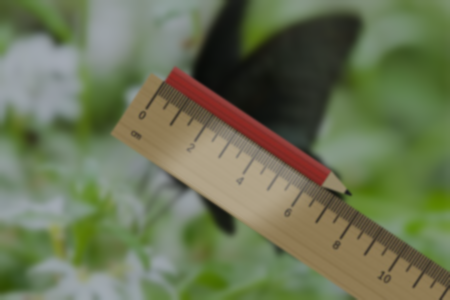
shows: value=7.5 unit=cm
